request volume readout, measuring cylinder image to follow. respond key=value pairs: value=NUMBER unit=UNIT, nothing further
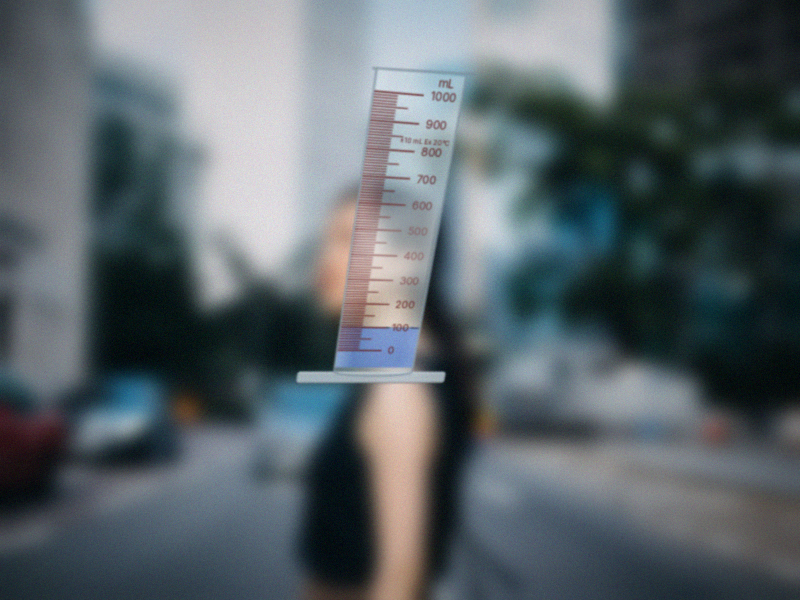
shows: value=100 unit=mL
